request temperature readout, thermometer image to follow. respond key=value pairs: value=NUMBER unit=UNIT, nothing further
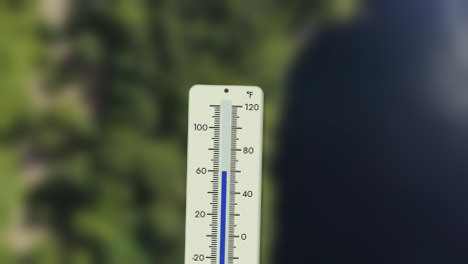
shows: value=60 unit=°F
